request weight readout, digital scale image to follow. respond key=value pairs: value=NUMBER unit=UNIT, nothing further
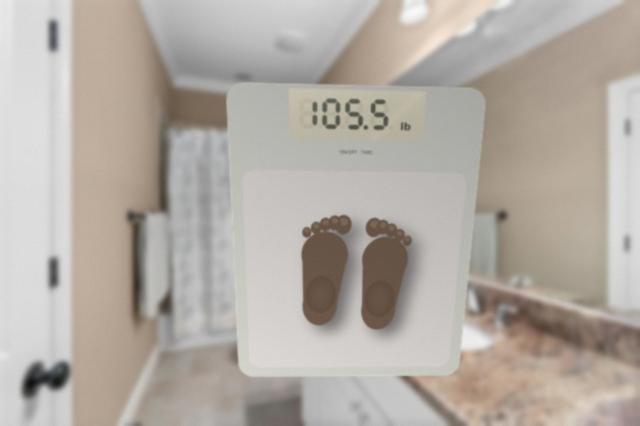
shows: value=105.5 unit=lb
